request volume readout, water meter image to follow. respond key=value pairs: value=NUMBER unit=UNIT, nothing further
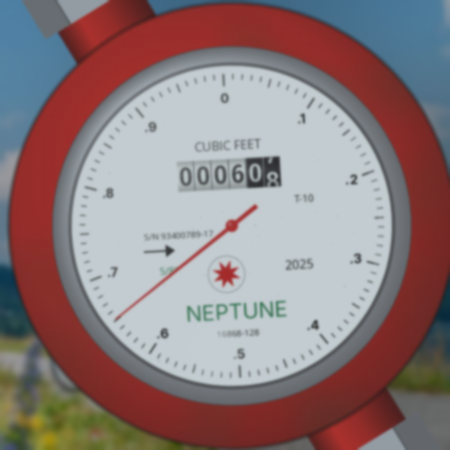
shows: value=607.65 unit=ft³
